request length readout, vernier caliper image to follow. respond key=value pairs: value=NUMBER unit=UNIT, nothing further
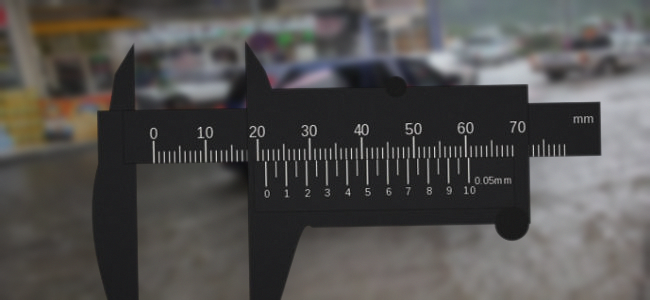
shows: value=21.5 unit=mm
